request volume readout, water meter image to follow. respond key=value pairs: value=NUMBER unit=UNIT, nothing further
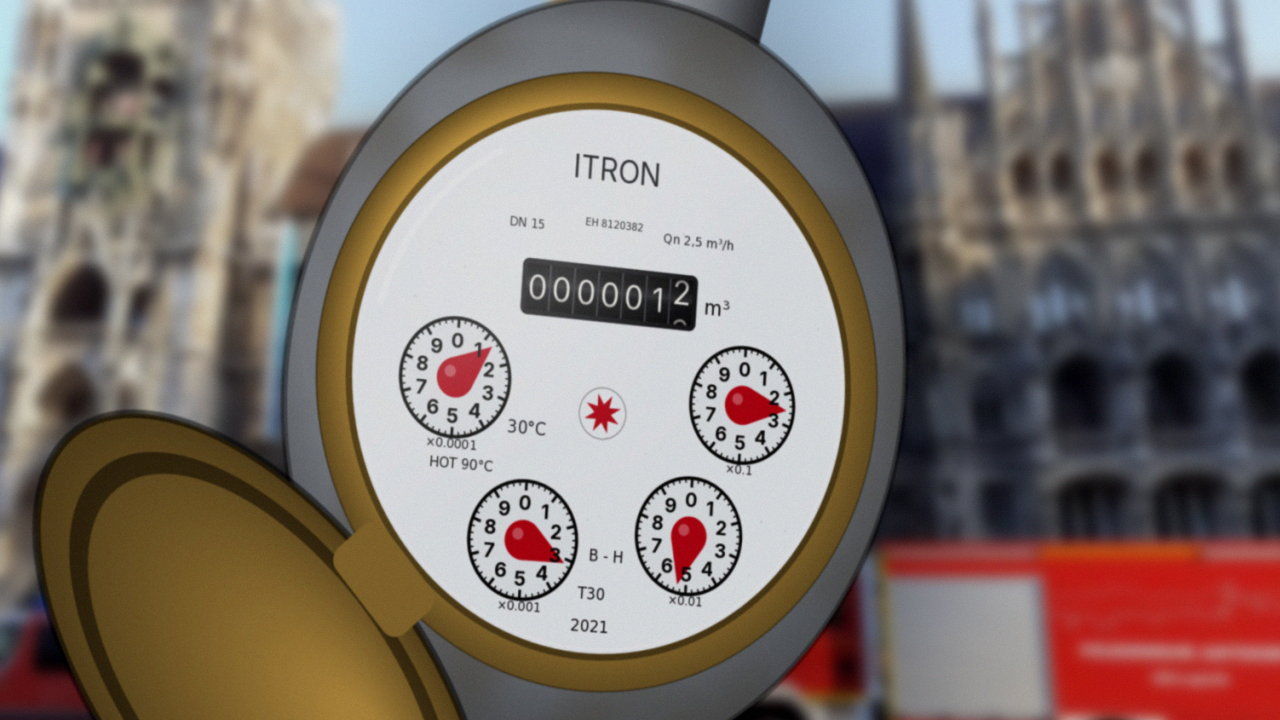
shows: value=12.2531 unit=m³
